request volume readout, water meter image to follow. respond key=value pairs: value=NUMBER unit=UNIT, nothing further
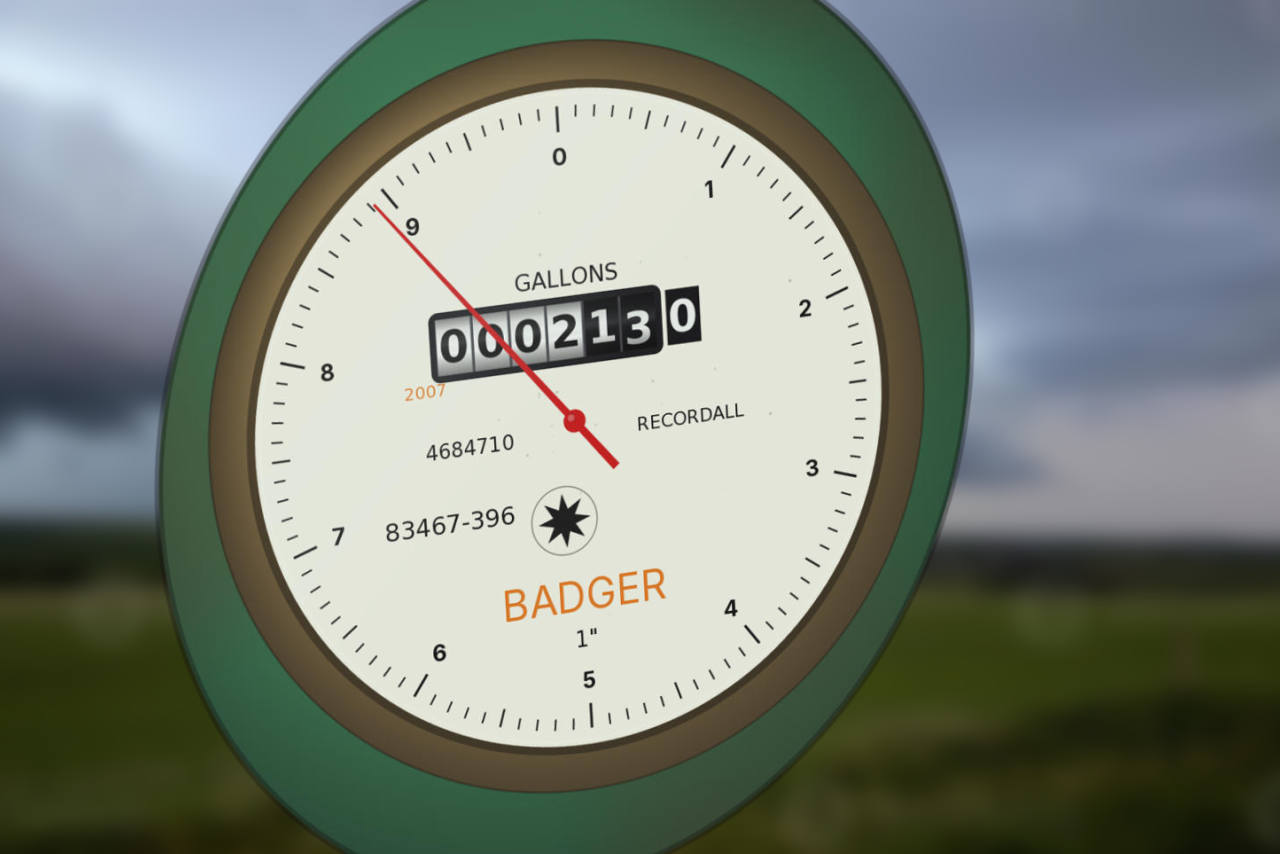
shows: value=2128.9 unit=gal
